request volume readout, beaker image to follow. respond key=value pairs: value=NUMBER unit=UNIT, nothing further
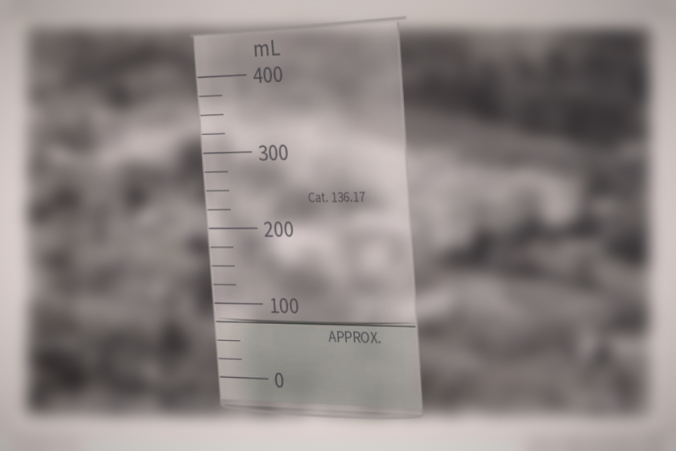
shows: value=75 unit=mL
